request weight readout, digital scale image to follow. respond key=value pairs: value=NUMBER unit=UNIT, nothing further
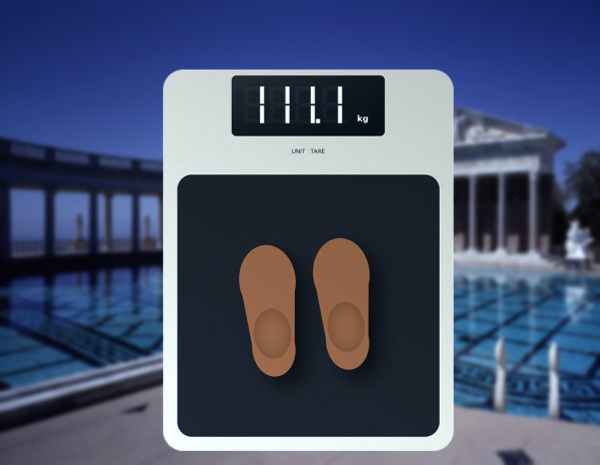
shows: value=111.1 unit=kg
